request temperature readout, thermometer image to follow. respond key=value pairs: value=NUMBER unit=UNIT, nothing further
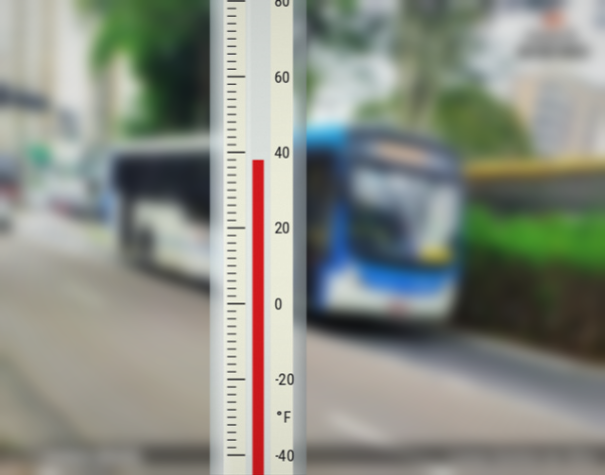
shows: value=38 unit=°F
